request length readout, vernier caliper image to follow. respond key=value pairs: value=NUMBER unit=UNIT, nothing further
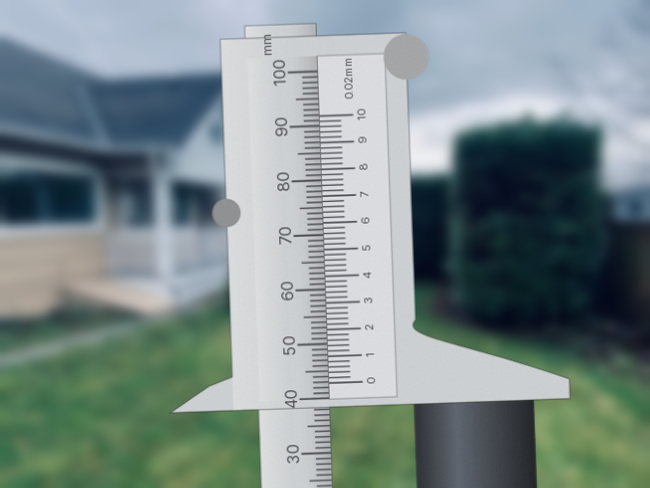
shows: value=42.8 unit=mm
